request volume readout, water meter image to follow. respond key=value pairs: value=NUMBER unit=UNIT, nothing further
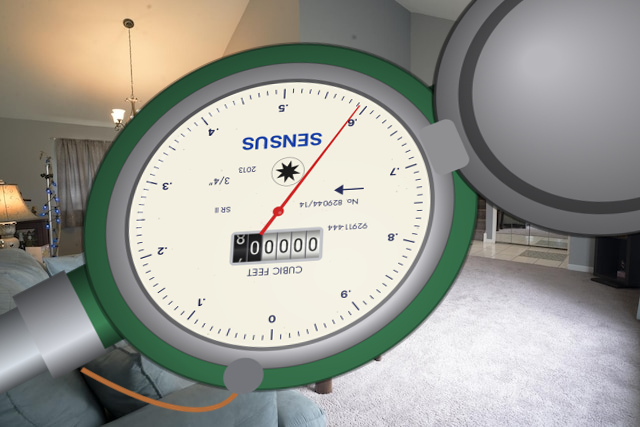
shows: value=7.59 unit=ft³
